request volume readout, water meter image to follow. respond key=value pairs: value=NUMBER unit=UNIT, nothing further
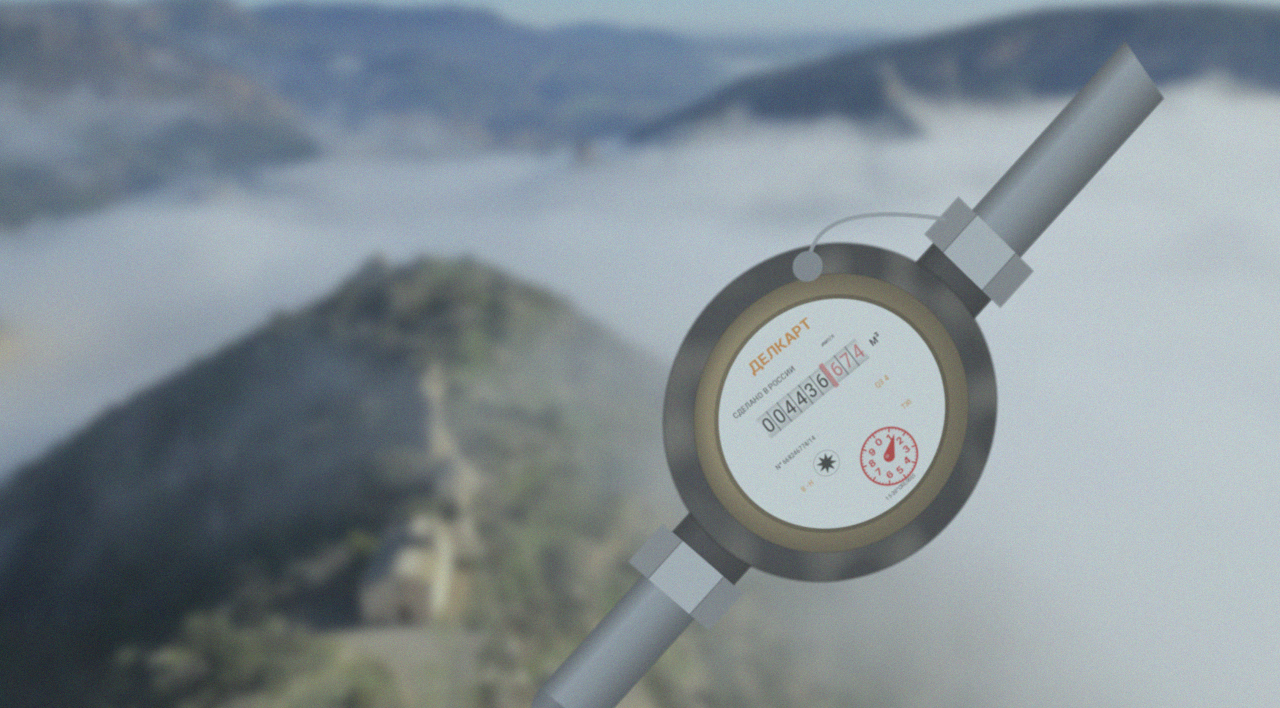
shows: value=4436.6741 unit=m³
